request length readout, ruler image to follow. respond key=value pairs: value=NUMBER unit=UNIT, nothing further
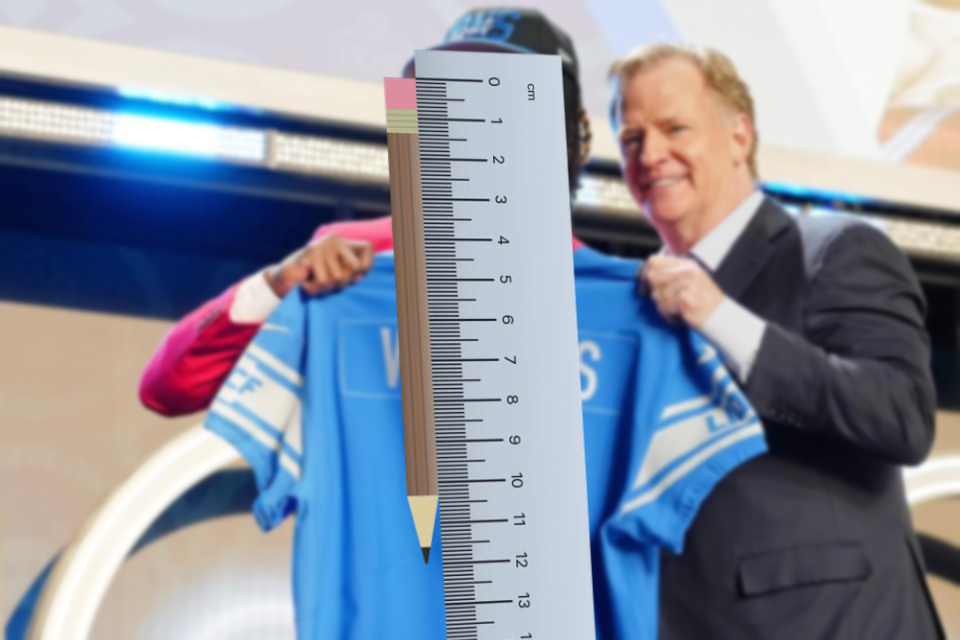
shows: value=12 unit=cm
